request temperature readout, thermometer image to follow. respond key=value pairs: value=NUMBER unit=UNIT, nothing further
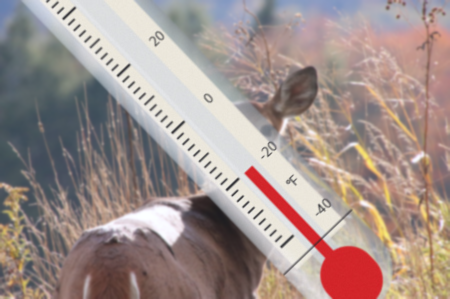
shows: value=-20 unit=°F
